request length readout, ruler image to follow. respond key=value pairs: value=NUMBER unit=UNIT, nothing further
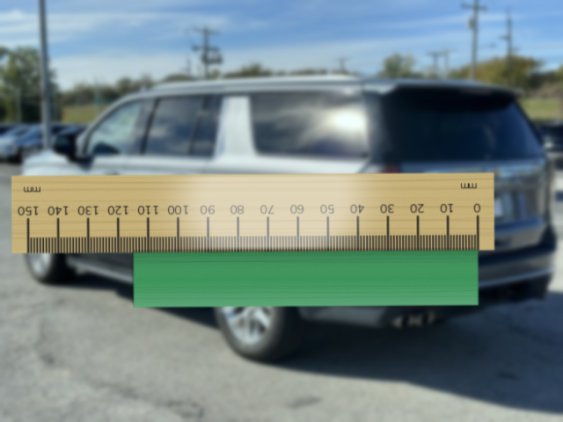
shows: value=115 unit=mm
